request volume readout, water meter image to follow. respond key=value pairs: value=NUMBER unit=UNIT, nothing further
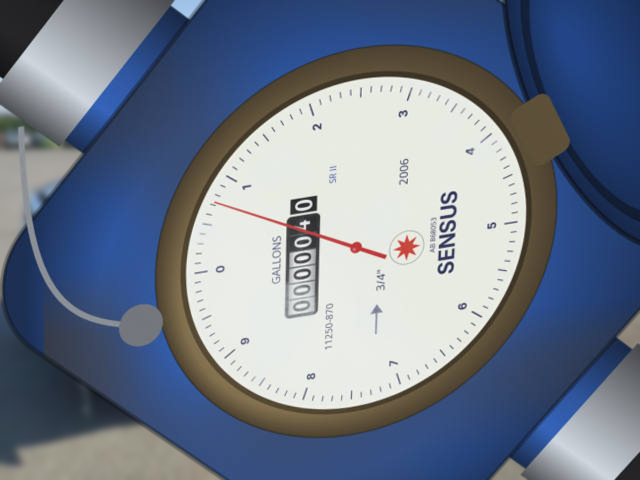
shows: value=40.7 unit=gal
